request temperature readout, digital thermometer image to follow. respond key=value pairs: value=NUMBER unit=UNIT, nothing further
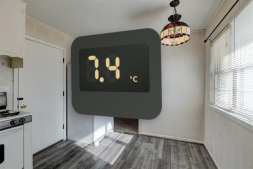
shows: value=7.4 unit=°C
